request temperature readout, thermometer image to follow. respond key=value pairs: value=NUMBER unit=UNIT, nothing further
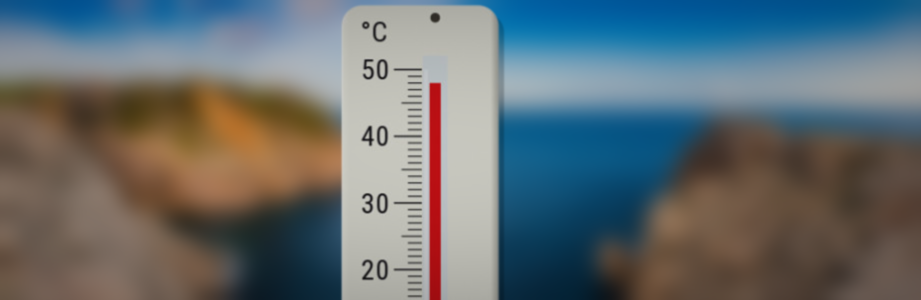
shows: value=48 unit=°C
